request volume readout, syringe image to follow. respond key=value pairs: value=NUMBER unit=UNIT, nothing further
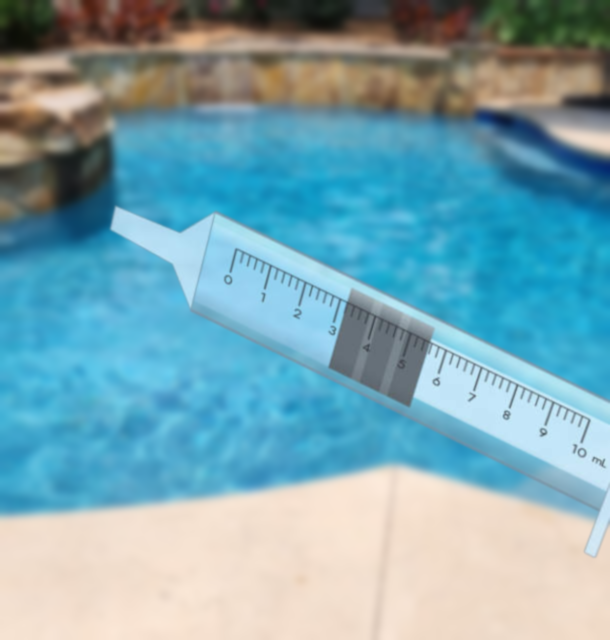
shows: value=3.2 unit=mL
